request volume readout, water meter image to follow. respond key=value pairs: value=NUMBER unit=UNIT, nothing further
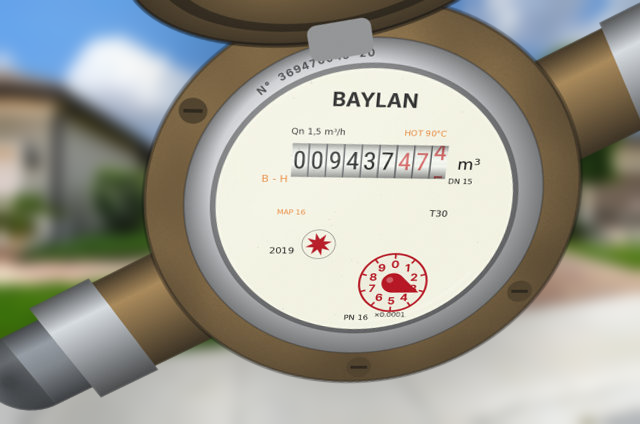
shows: value=9437.4743 unit=m³
